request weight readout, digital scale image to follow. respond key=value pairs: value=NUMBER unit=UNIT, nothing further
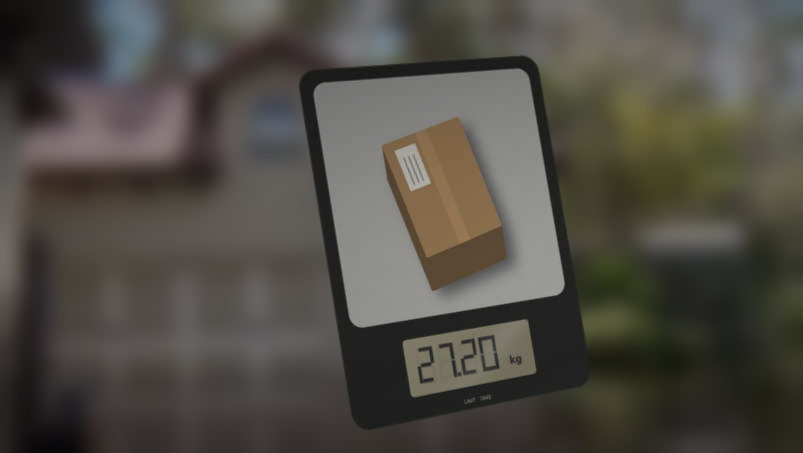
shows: value=27.20 unit=kg
